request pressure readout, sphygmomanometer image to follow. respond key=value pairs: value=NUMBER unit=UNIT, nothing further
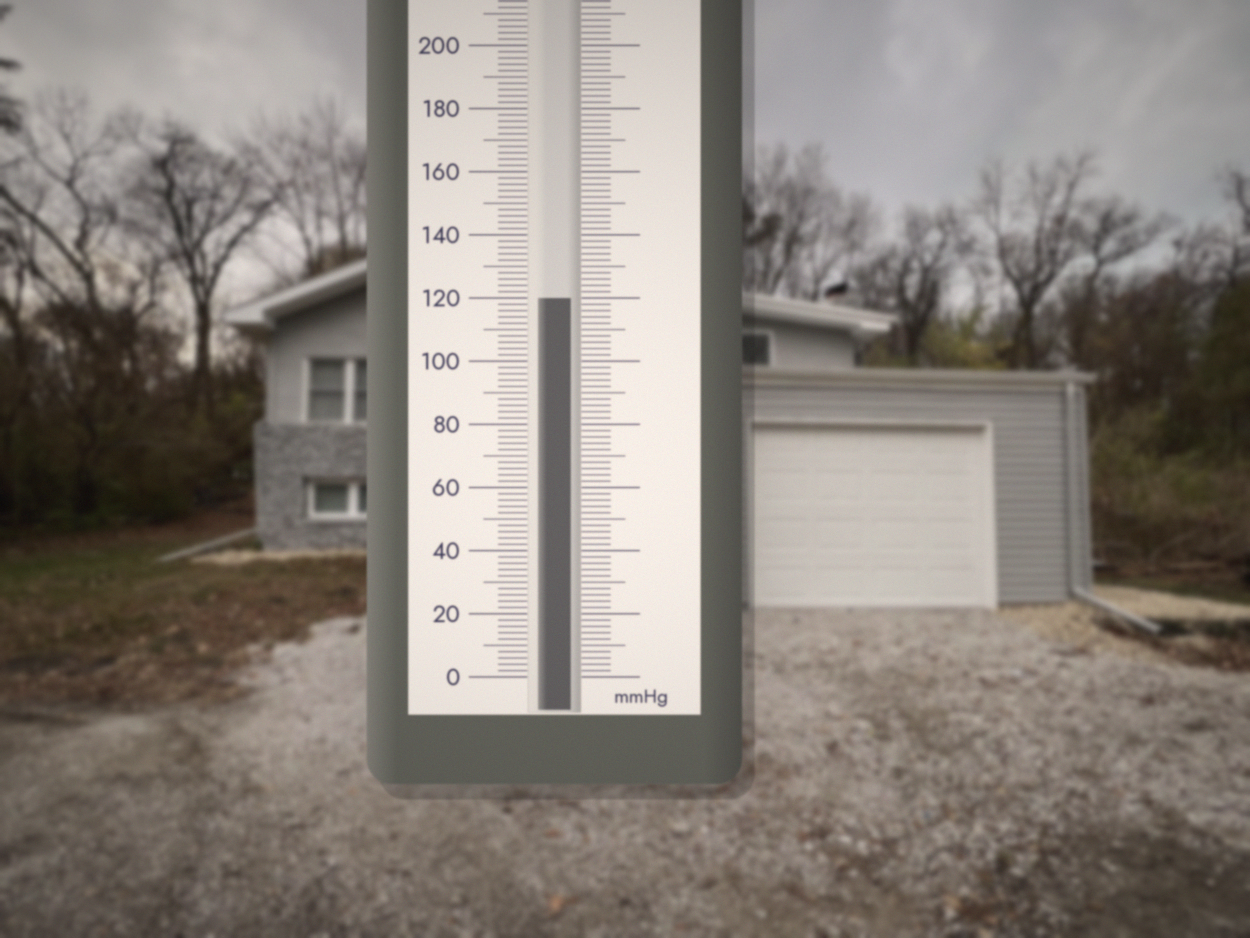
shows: value=120 unit=mmHg
